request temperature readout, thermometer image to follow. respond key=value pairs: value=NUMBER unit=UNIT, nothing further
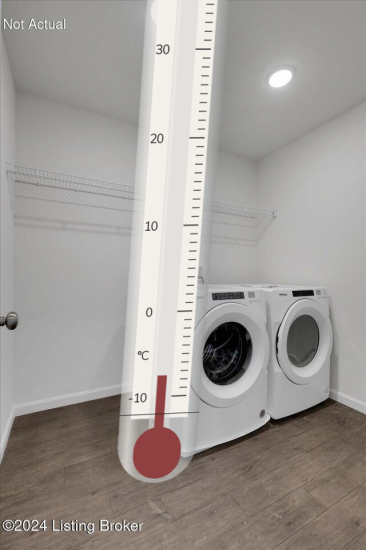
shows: value=-7.5 unit=°C
